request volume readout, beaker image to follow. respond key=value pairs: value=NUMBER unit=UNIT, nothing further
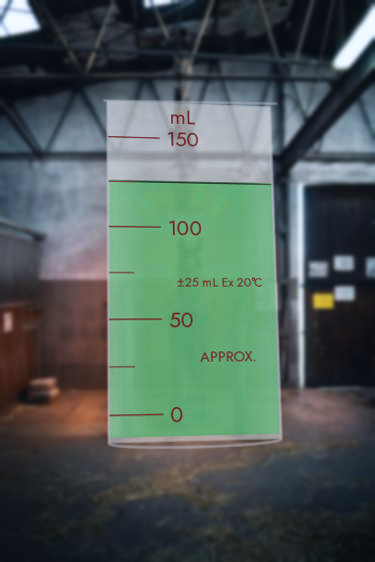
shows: value=125 unit=mL
